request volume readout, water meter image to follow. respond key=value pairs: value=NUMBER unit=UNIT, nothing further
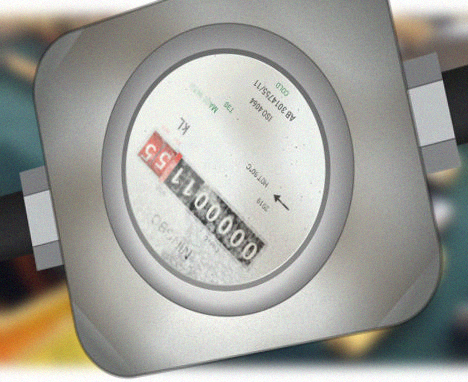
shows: value=11.55 unit=kL
